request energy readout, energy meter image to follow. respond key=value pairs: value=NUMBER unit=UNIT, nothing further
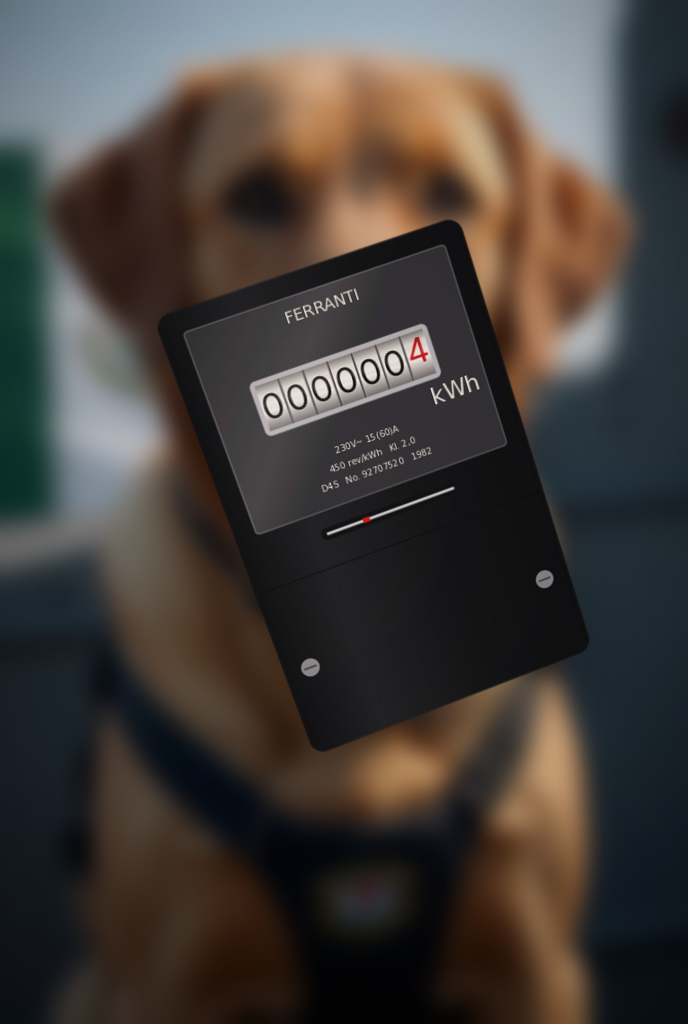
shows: value=0.4 unit=kWh
